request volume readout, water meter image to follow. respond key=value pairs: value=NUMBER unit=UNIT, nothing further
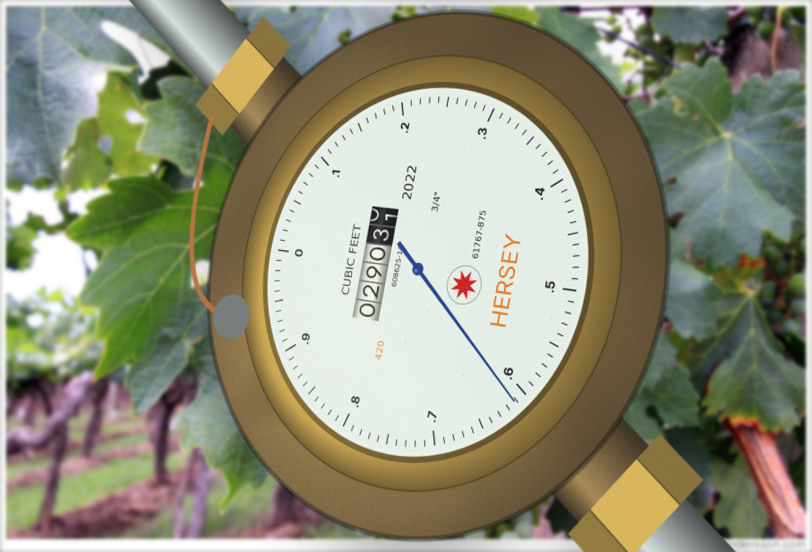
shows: value=29030.61 unit=ft³
